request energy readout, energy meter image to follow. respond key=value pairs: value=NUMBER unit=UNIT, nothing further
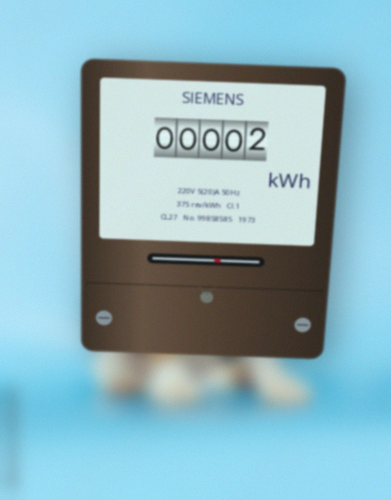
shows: value=2 unit=kWh
